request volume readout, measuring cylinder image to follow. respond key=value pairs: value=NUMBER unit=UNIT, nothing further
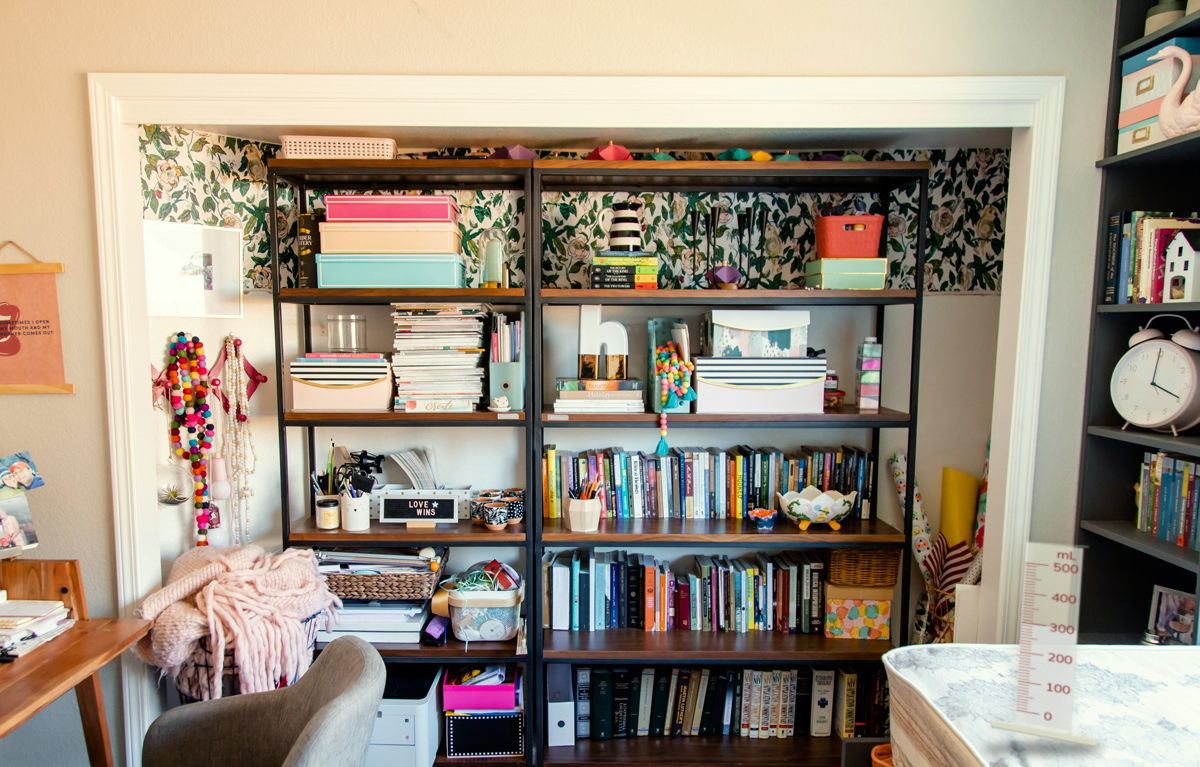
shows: value=300 unit=mL
